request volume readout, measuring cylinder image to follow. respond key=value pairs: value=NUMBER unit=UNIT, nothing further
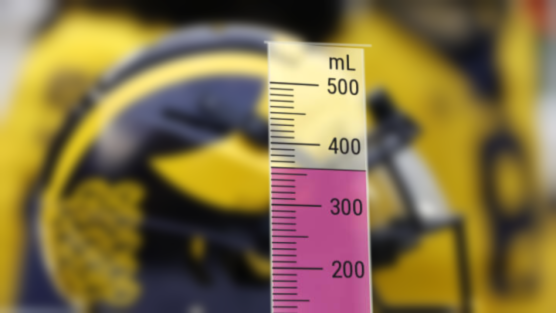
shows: value=360 unit=mL
